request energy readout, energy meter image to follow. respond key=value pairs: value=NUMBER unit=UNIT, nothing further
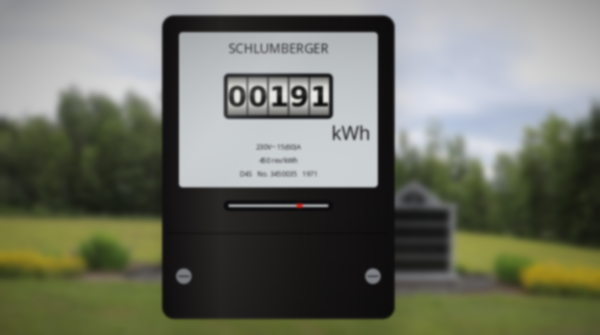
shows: value=191 unit=kWh
